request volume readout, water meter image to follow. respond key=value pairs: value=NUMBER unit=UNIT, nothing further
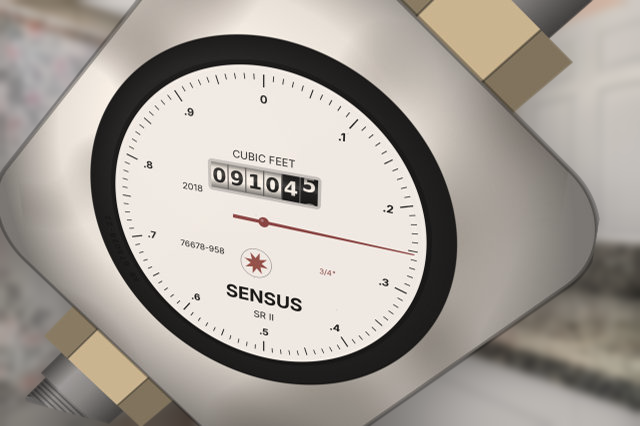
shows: value=91045.25 unit=ft³
